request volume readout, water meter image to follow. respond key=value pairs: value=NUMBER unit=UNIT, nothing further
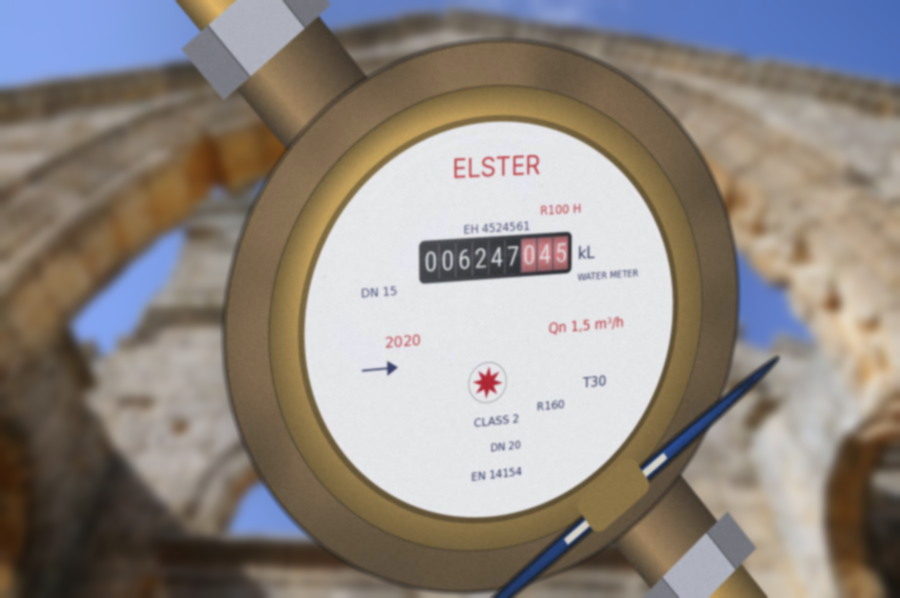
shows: value=6247.045 unit=kL
